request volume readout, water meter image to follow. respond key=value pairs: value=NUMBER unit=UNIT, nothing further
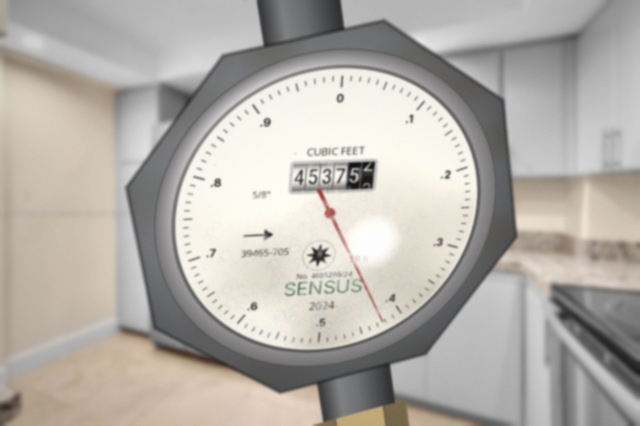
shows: value=453752.42 unit=ft³
